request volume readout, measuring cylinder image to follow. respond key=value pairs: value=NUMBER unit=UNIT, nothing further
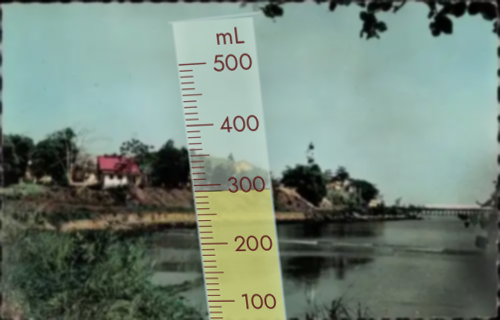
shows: value=290 unit=mL
